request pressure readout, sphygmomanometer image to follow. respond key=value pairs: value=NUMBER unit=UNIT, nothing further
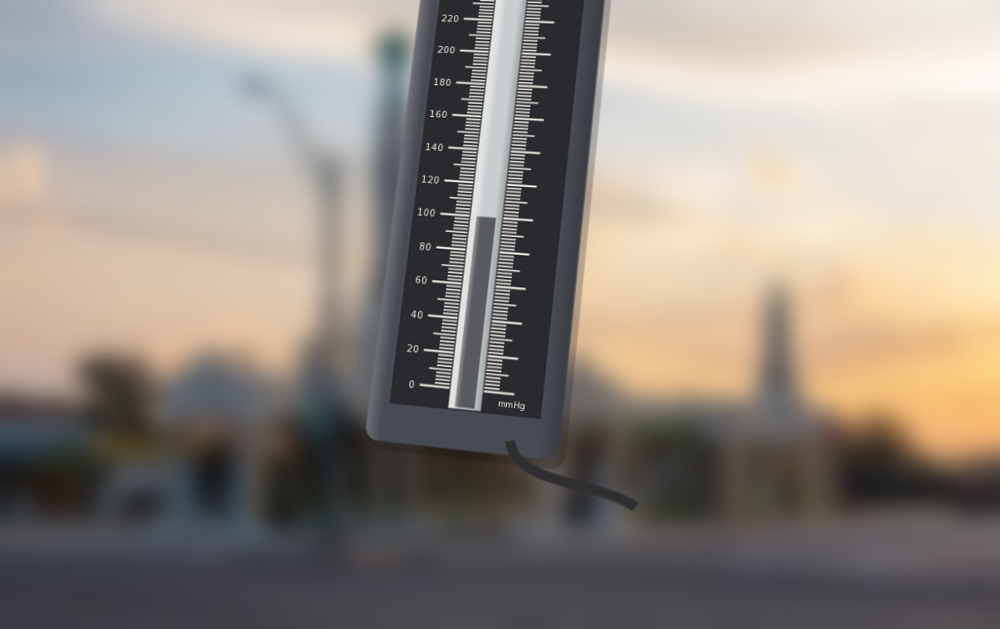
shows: value=100 unit=mmHg
